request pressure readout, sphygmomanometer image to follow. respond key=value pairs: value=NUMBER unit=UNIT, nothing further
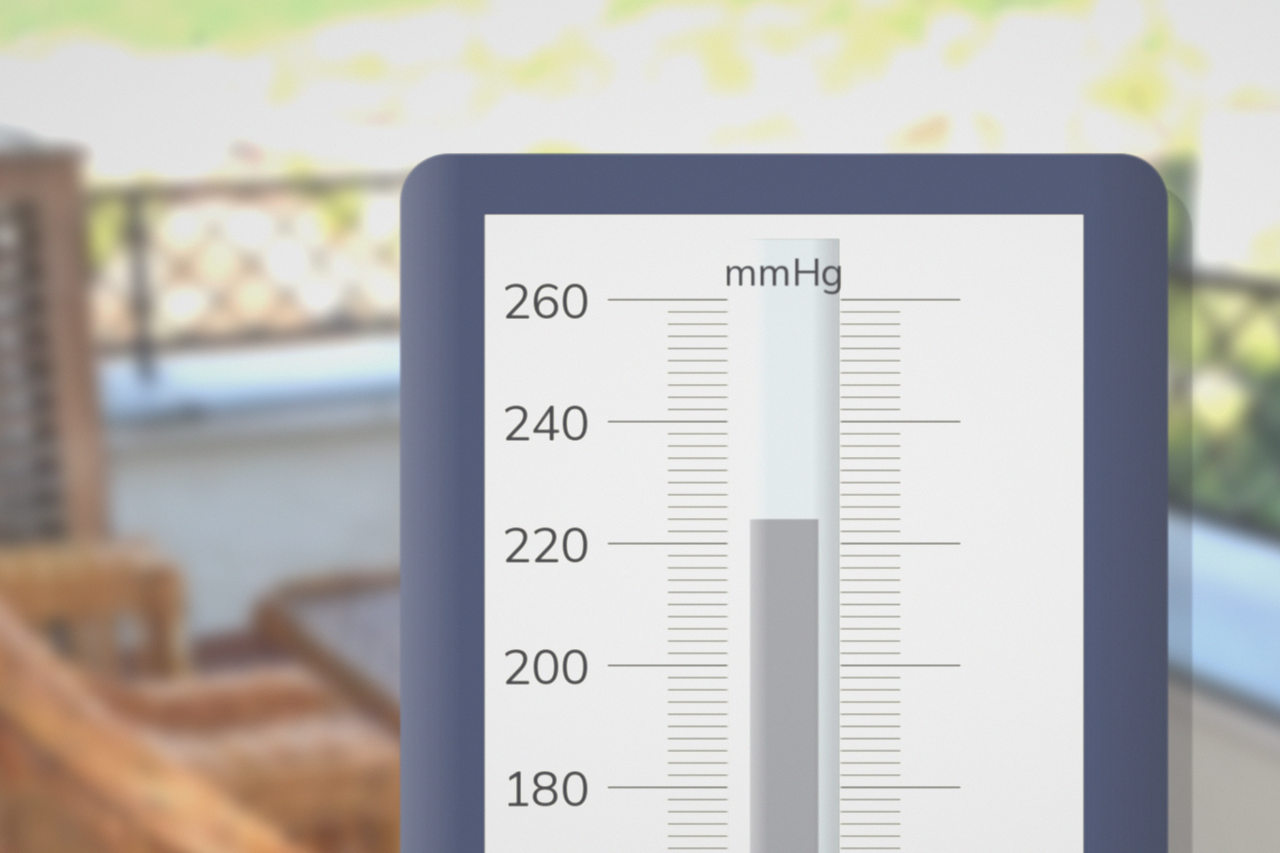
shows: value=224 unit=mmHg
